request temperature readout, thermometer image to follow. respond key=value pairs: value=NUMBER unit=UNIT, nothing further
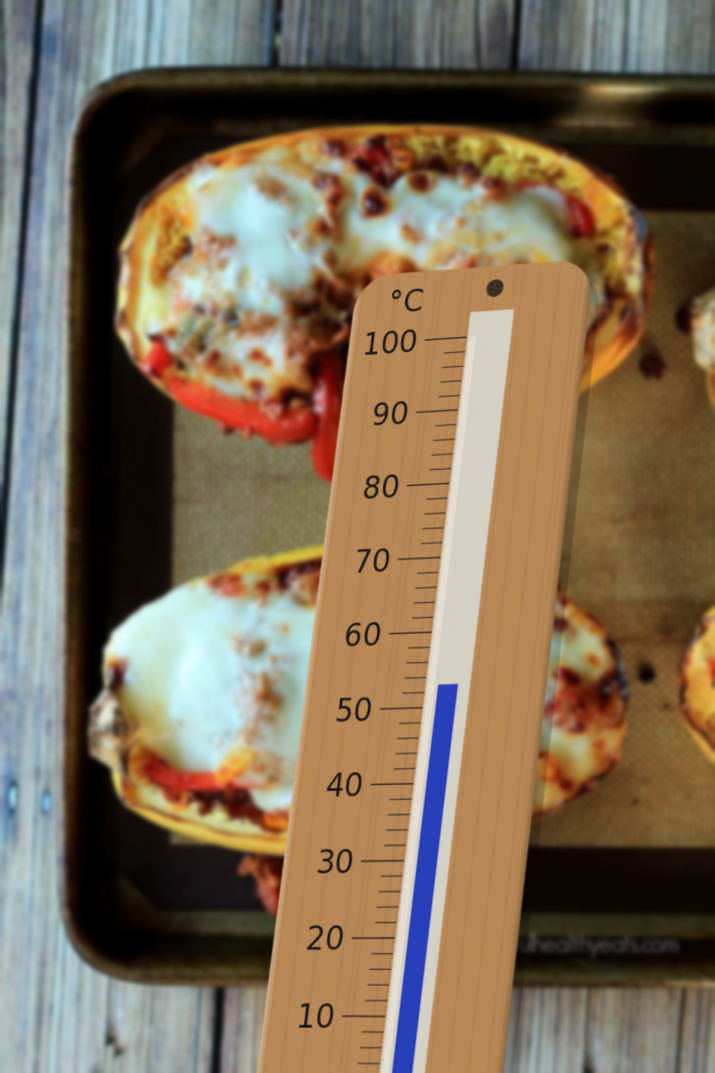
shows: value=53 unit=°C
